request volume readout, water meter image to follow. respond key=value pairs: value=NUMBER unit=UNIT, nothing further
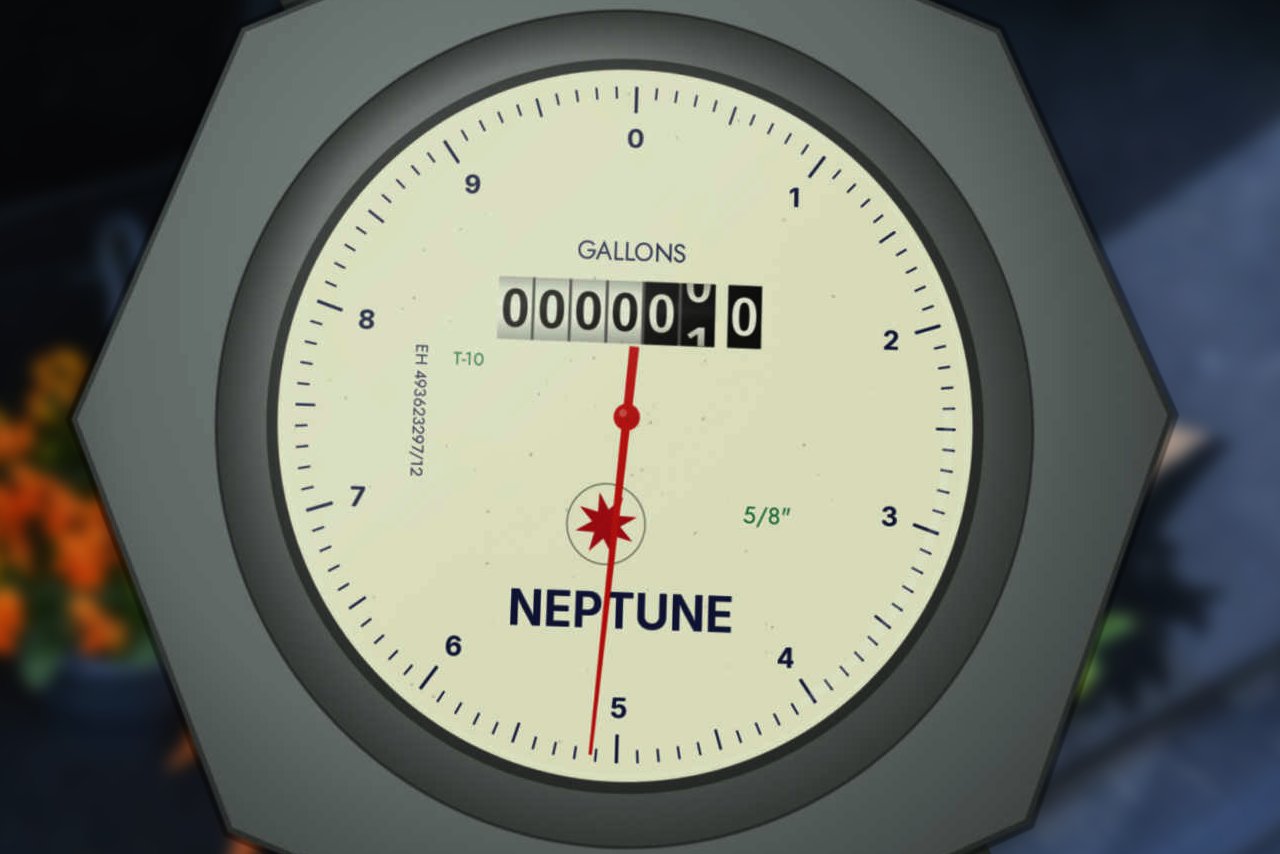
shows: value=5.1 unit=gal
